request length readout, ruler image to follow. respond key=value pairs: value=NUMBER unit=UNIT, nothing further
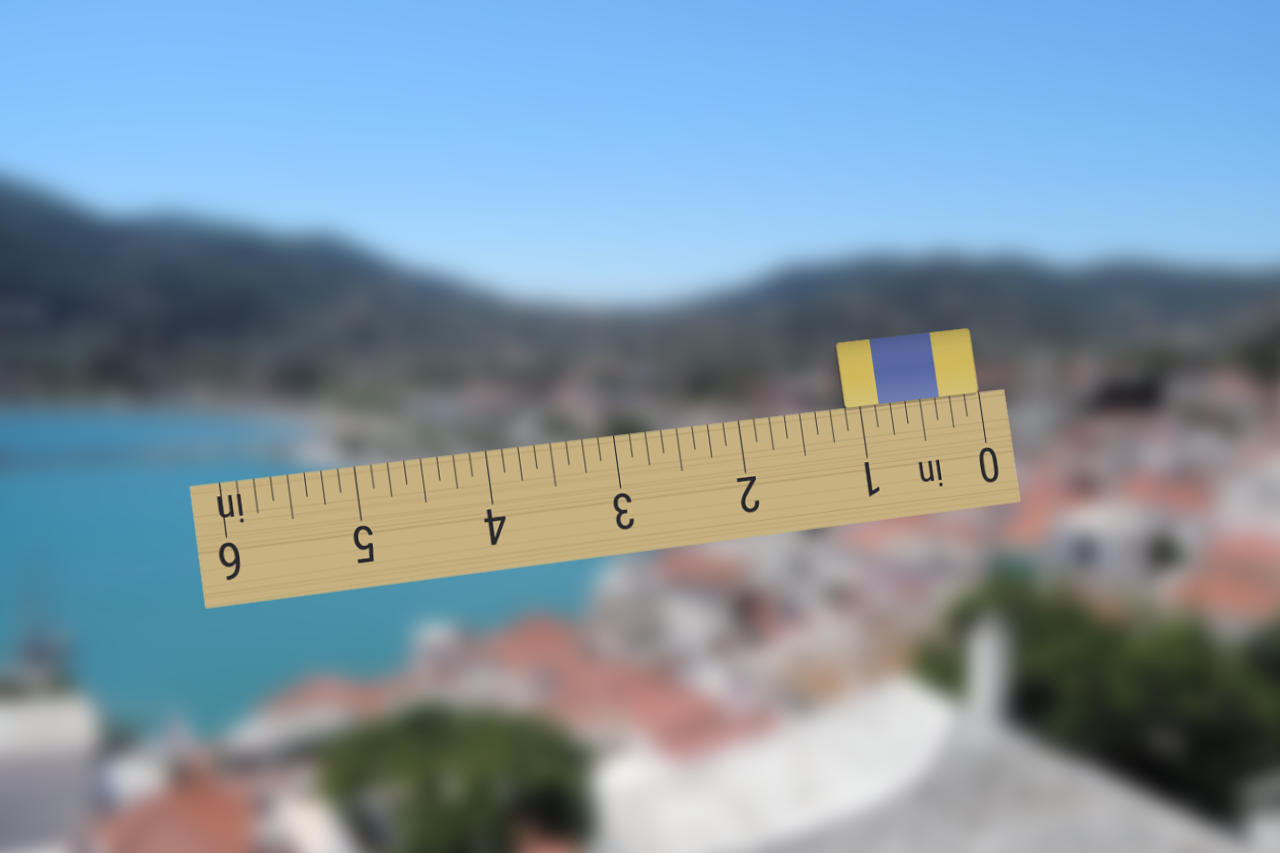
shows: value=1.125 unit=in
